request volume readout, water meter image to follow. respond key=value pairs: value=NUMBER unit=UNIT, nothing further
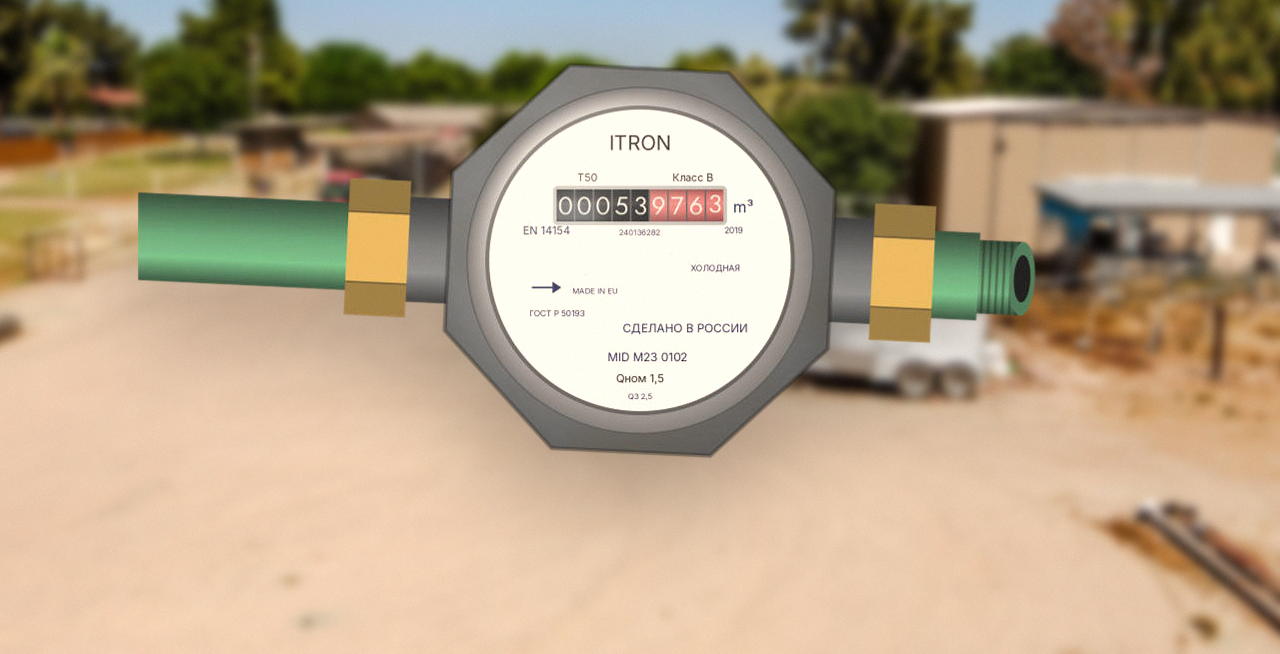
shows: value=53.9763 unit=m³
